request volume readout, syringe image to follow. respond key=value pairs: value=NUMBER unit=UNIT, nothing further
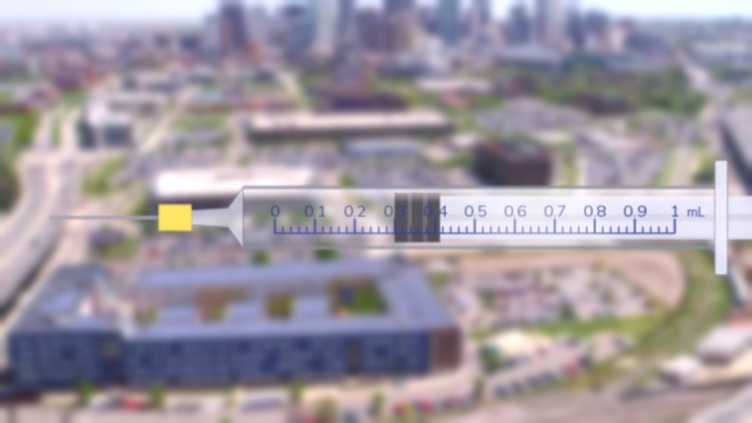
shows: value=0.3 unit=mL
